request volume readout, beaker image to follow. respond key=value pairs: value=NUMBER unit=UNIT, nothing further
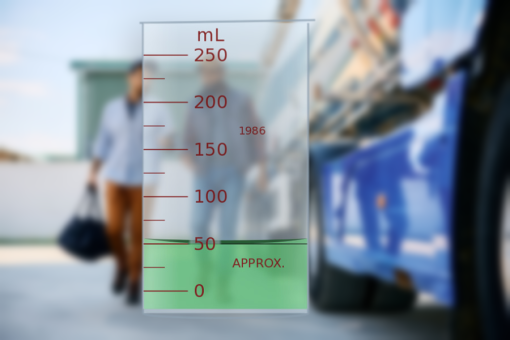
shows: value=50 unit=mL
